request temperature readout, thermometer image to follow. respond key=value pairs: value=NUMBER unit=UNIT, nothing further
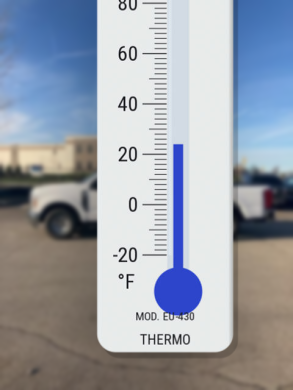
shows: value=24 unit=°F
